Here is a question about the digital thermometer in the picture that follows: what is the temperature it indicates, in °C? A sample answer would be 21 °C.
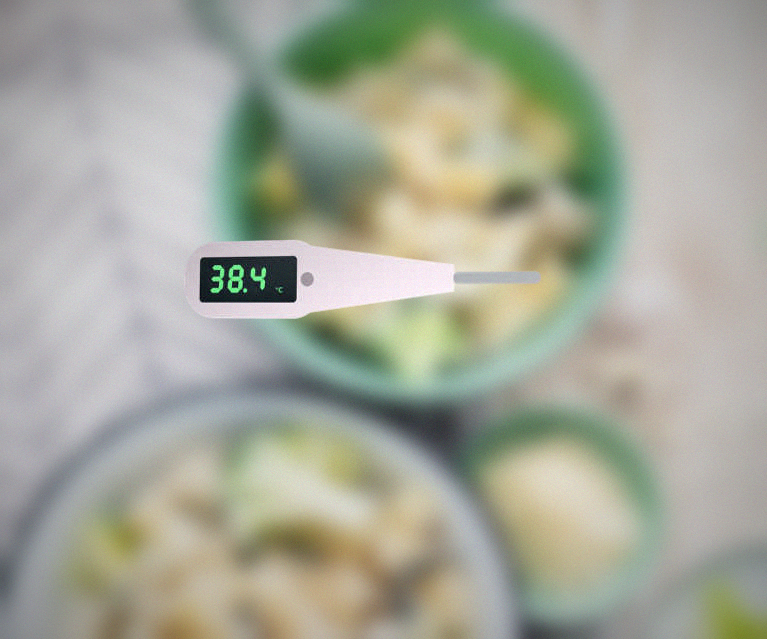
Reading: 38.4 °C
